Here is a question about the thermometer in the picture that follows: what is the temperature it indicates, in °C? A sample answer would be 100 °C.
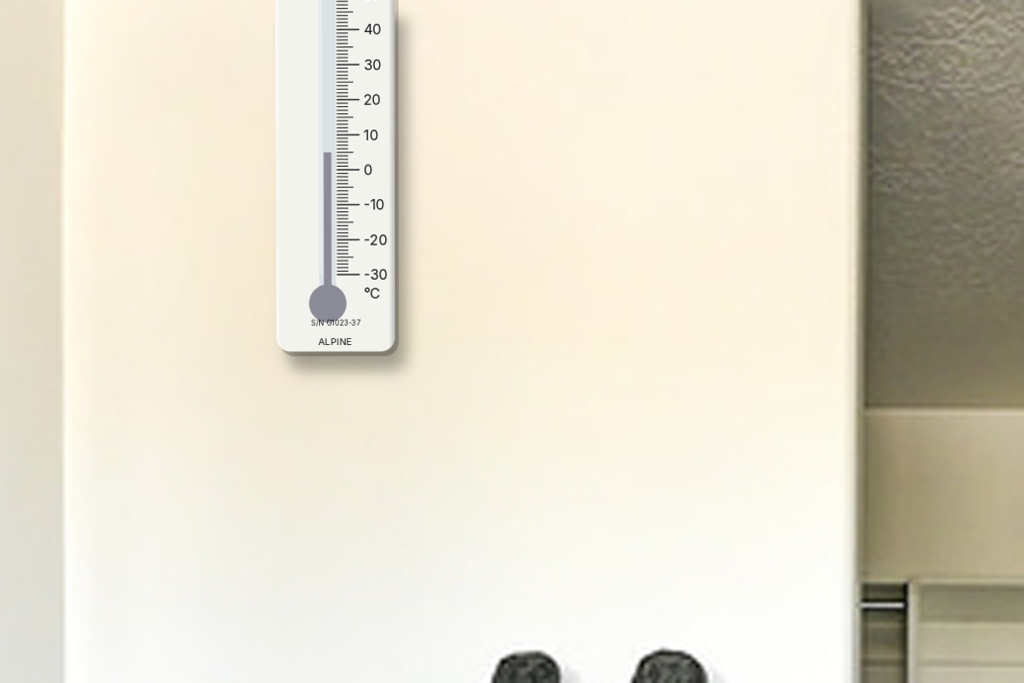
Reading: 5 °C
